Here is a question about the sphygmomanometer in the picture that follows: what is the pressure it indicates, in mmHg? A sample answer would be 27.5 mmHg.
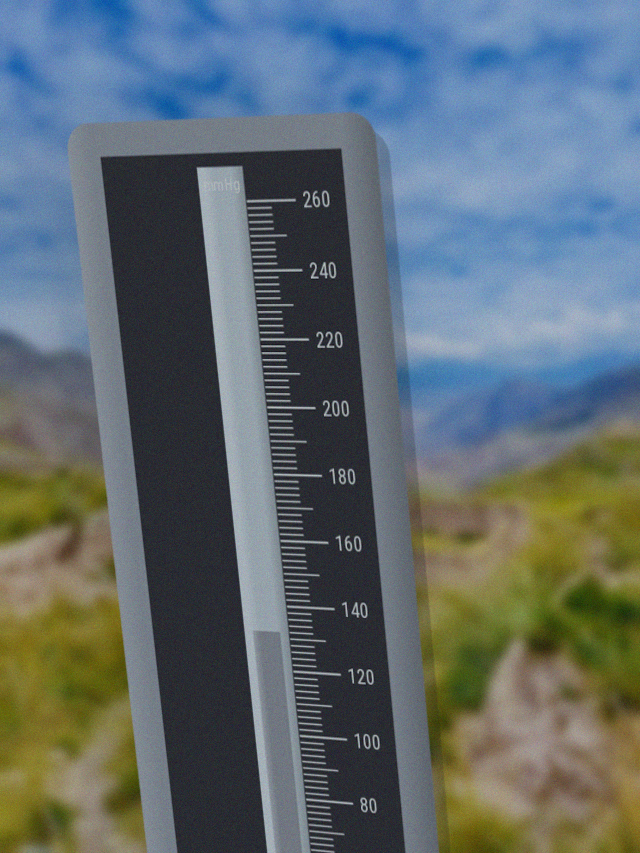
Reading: 132 mmHg
